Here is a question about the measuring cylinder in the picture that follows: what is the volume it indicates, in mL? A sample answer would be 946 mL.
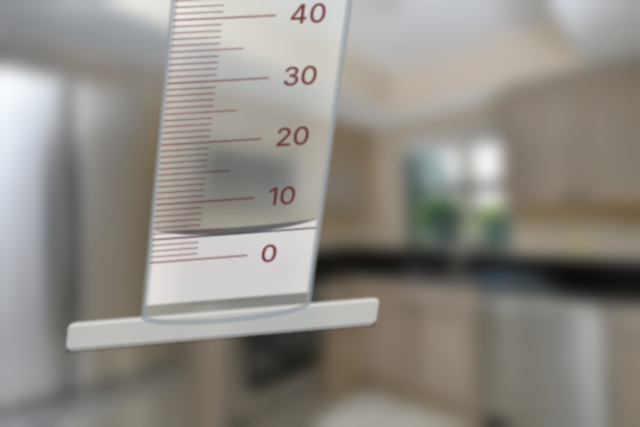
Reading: 4 mL
